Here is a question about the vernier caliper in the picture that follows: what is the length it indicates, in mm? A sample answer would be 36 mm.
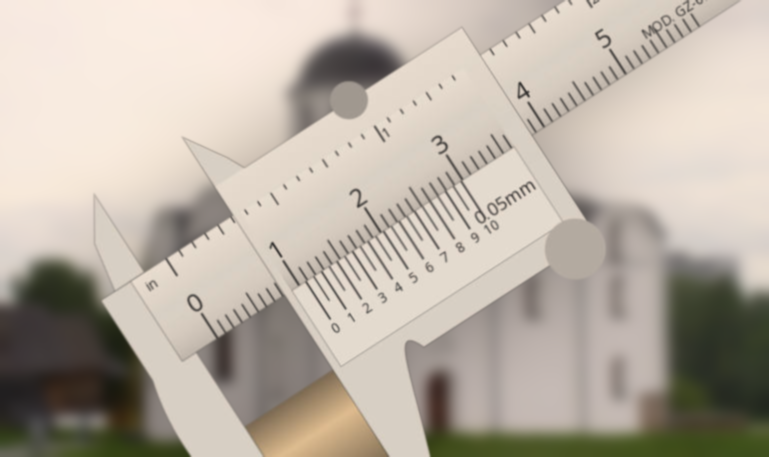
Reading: 10.8 mm
